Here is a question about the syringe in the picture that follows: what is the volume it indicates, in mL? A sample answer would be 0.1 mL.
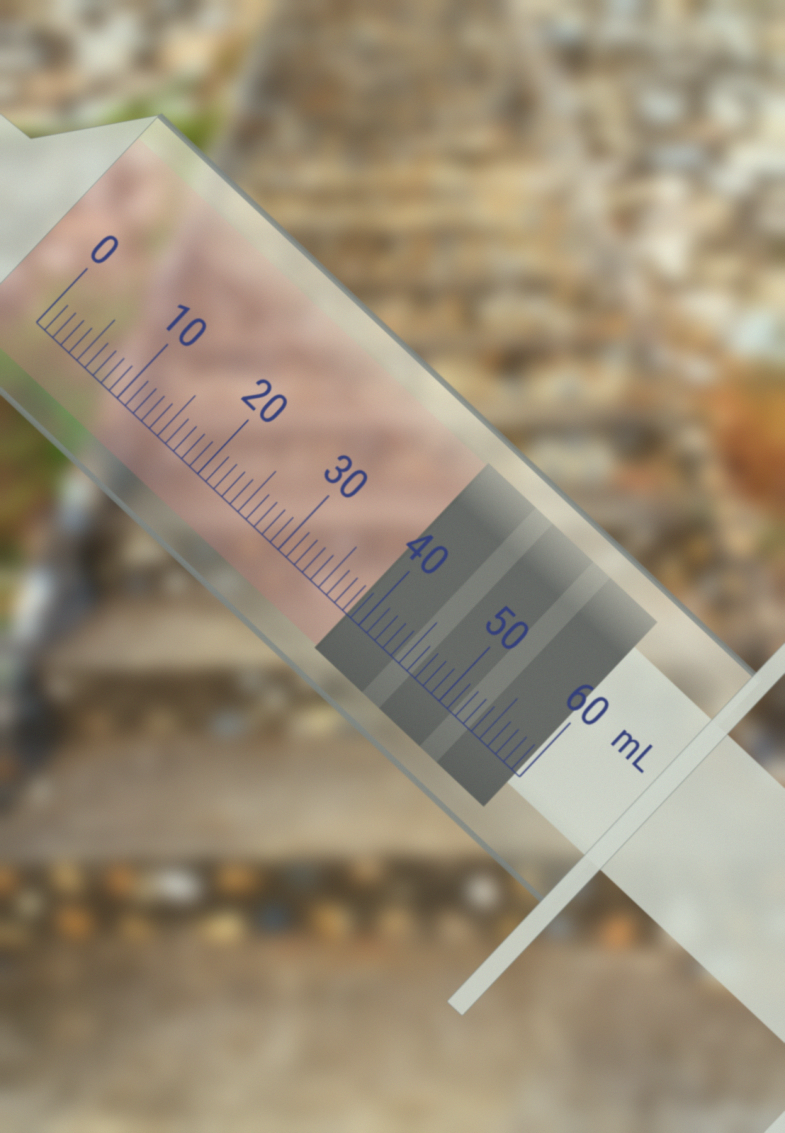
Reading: 38.5 mL
